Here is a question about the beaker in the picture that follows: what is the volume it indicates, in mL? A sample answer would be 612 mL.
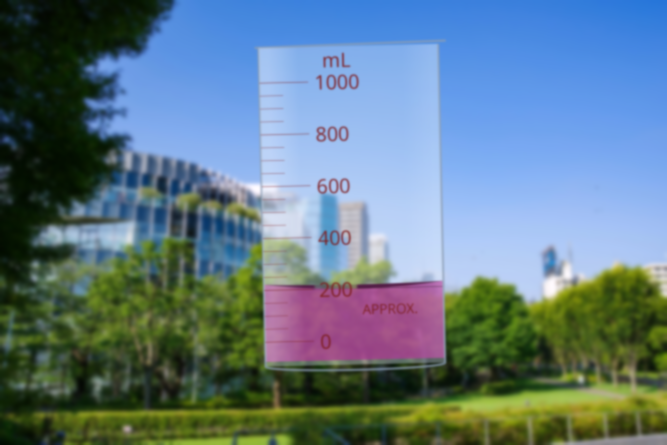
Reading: 200 mL
